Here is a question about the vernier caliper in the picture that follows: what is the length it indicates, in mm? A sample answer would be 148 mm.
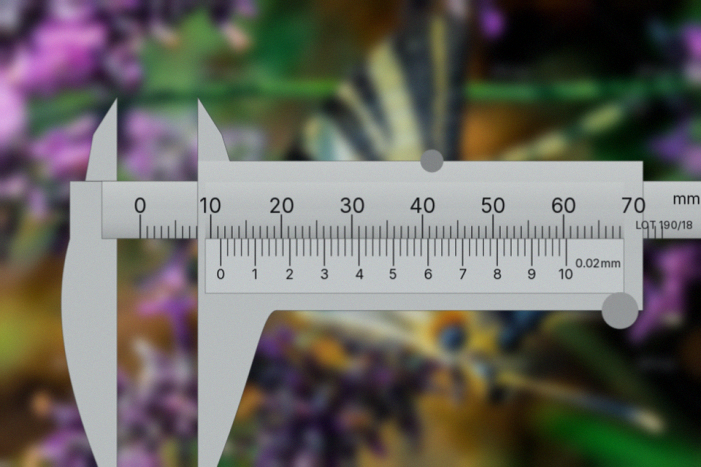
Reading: 11.4 mm
